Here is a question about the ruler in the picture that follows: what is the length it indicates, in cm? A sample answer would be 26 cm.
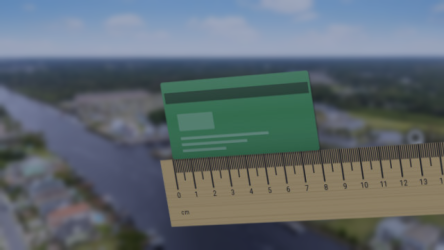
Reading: 8 cm
